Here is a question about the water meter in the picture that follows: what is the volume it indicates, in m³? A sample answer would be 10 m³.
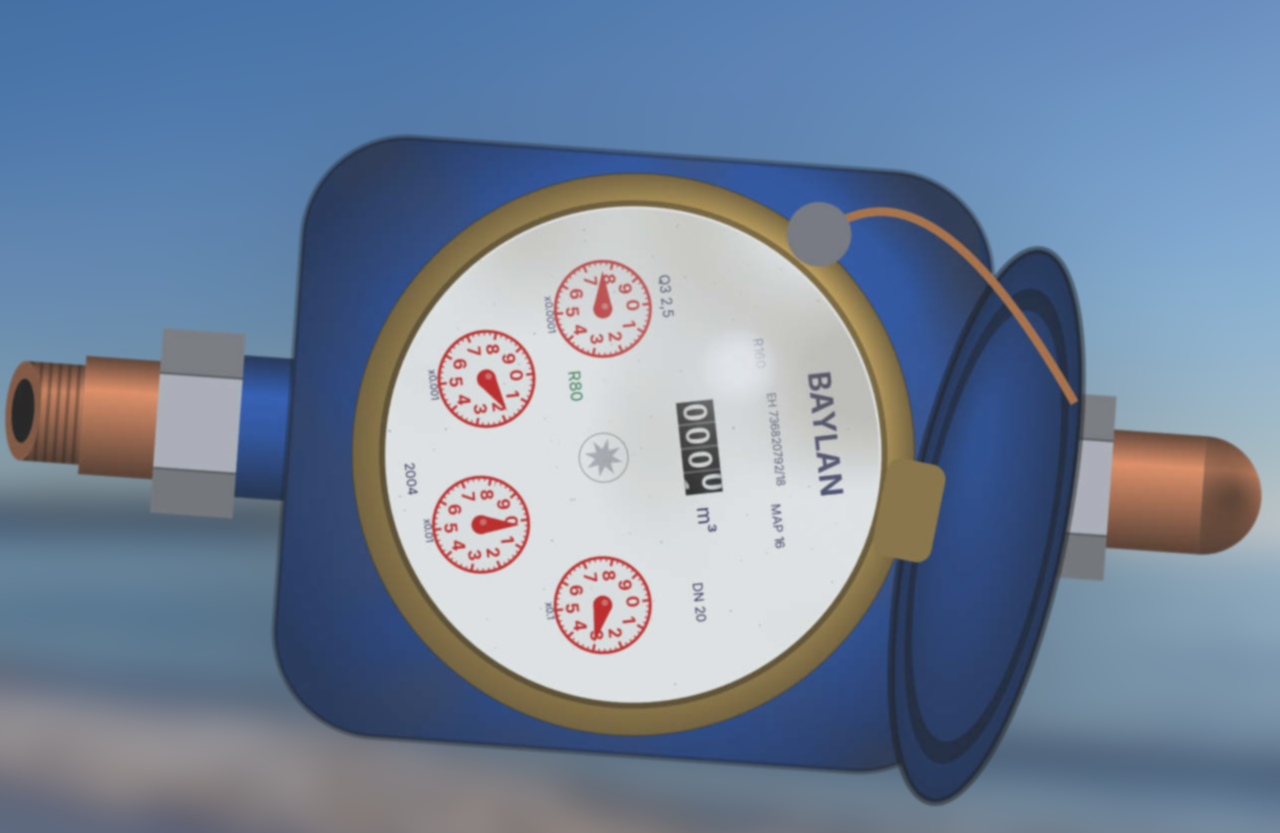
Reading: 0.3017 m³
